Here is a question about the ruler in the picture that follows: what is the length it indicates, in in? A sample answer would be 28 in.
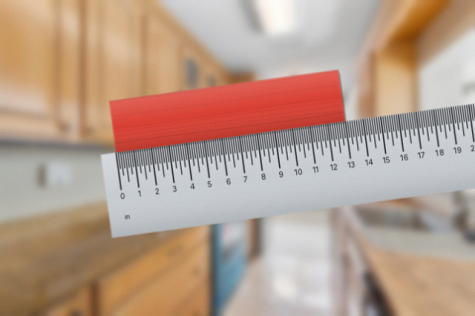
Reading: 13 in
